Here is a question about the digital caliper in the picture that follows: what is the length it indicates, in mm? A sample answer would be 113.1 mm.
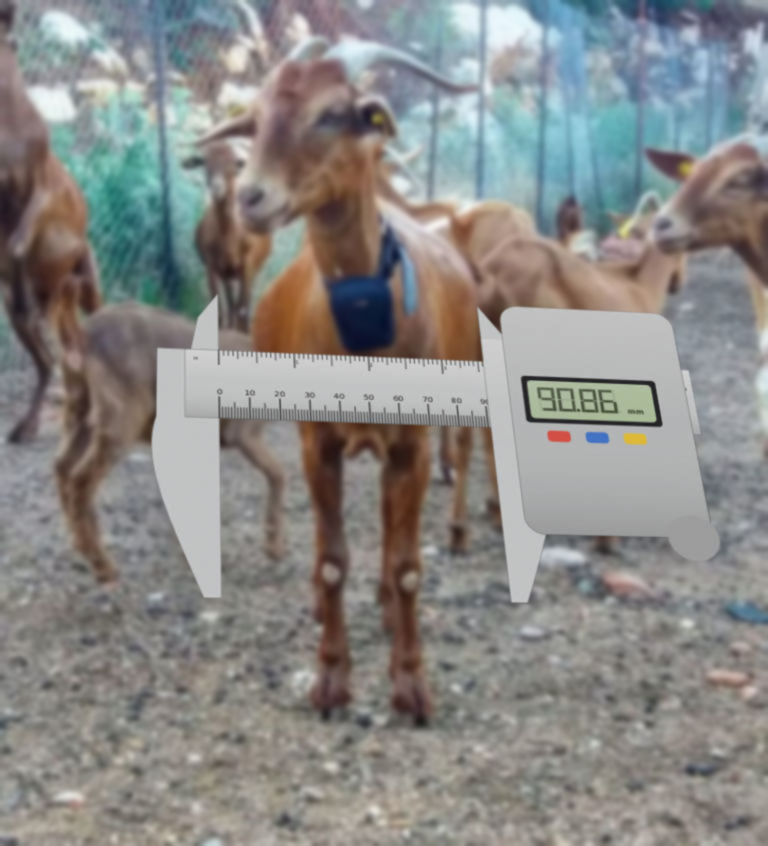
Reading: 90.86 mm
